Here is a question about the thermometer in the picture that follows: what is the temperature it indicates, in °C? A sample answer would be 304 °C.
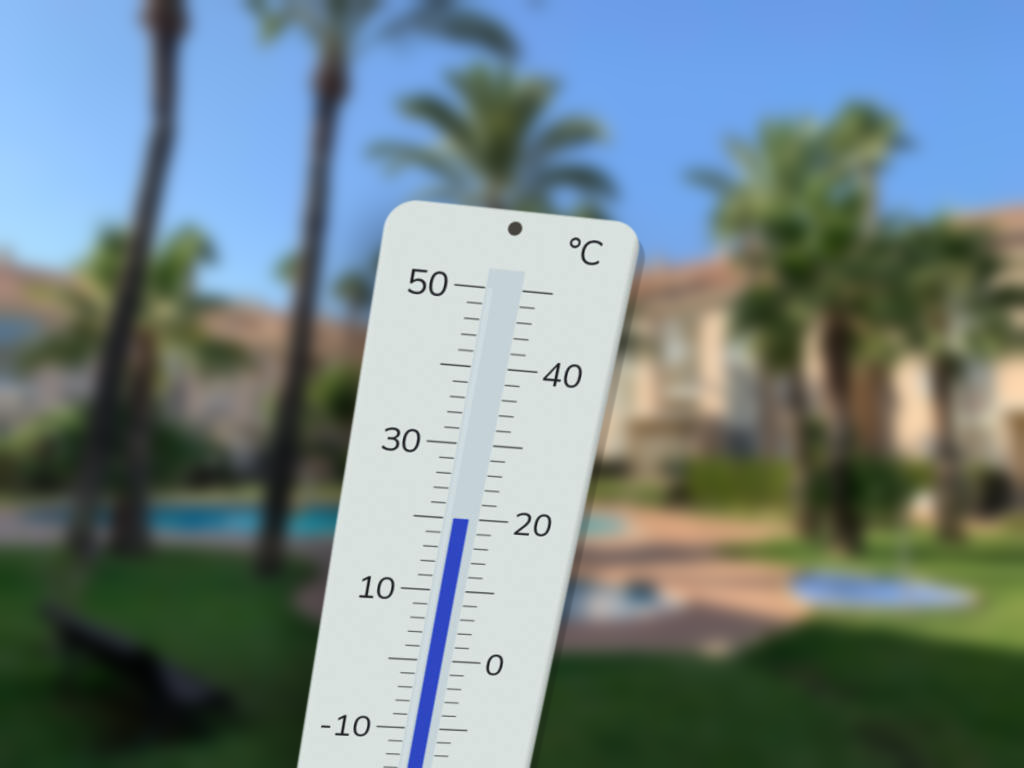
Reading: 20 °C
